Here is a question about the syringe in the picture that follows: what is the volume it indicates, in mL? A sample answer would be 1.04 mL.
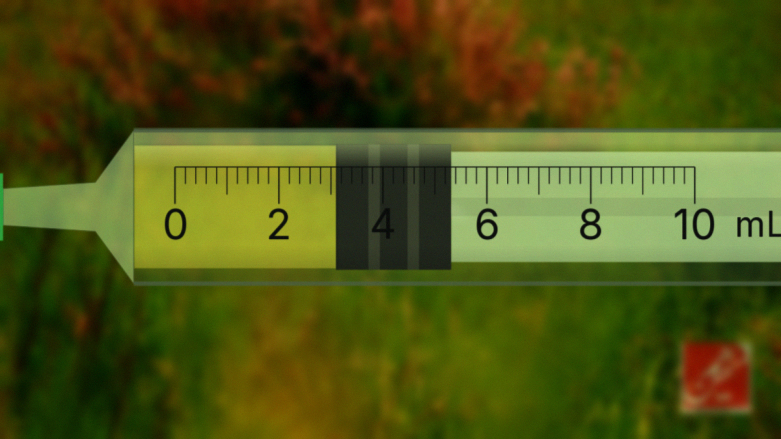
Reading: 3.1 mL
